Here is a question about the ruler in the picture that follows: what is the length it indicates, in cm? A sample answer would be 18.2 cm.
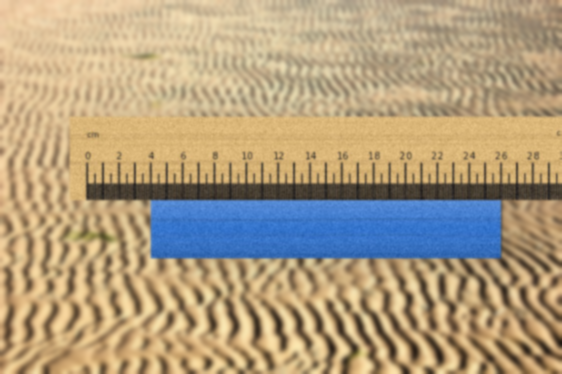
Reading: 22 cm
